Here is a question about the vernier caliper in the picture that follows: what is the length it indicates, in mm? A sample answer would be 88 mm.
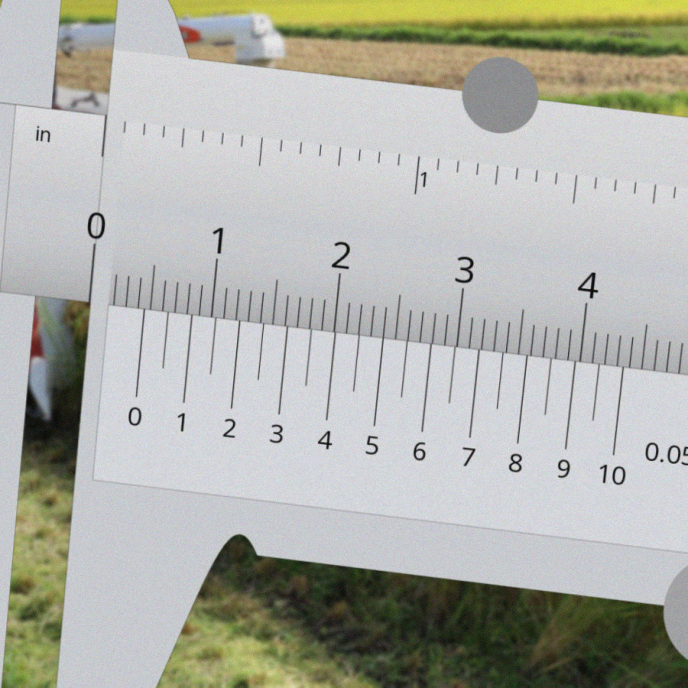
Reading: 4.5 mm
